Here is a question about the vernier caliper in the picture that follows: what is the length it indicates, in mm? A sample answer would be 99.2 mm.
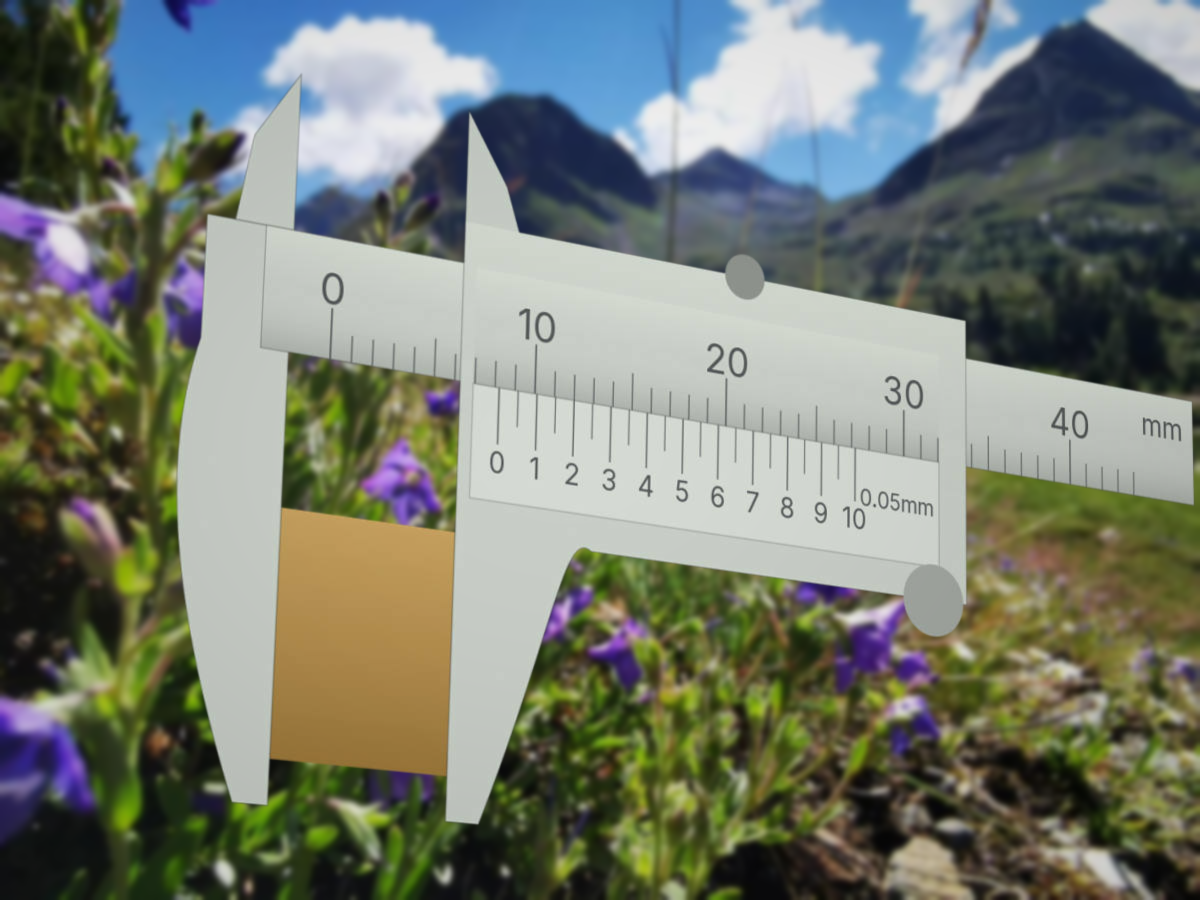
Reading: 8.2 mm
